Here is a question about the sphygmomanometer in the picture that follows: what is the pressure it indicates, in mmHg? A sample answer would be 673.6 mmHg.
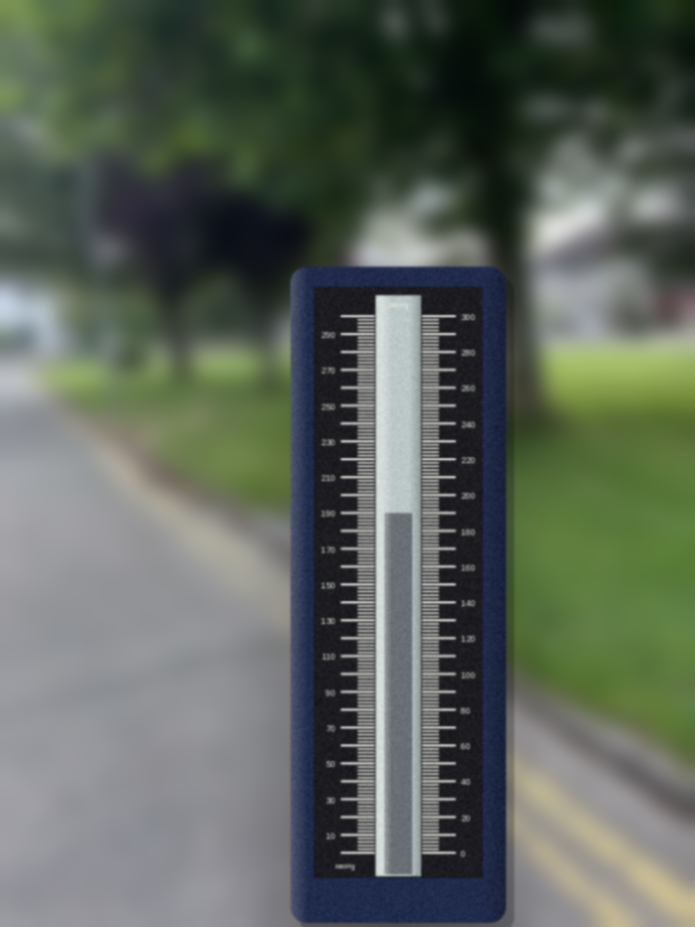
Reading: 190 mmHg
